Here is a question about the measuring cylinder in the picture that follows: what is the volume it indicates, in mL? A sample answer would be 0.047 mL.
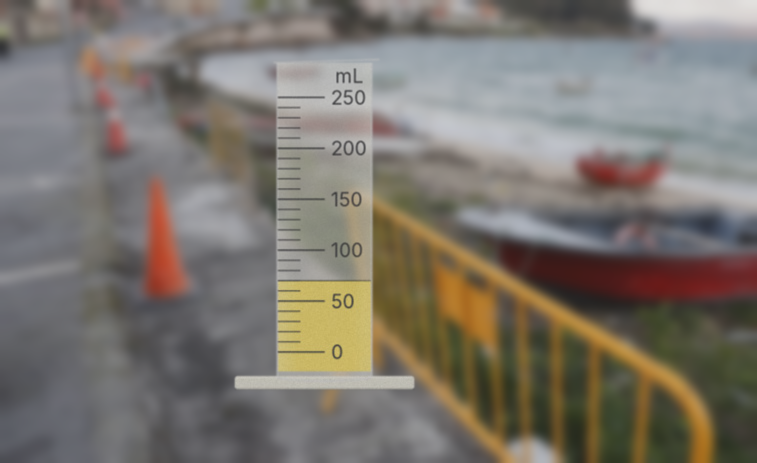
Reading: 70 mL
